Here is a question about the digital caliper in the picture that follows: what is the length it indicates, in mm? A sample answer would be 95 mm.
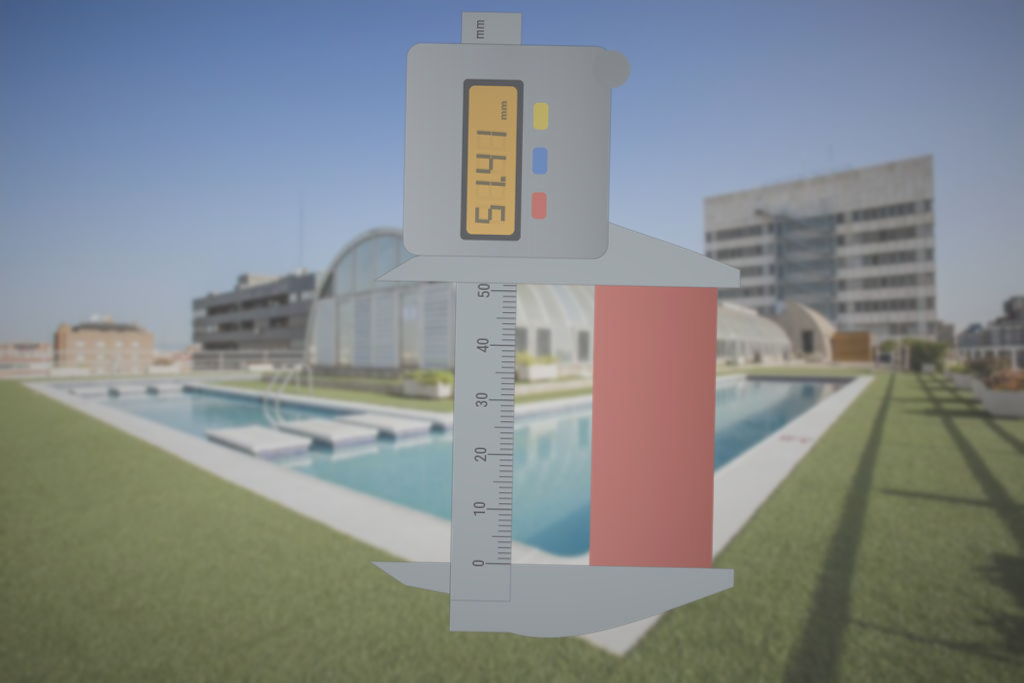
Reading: 51.41 mm
